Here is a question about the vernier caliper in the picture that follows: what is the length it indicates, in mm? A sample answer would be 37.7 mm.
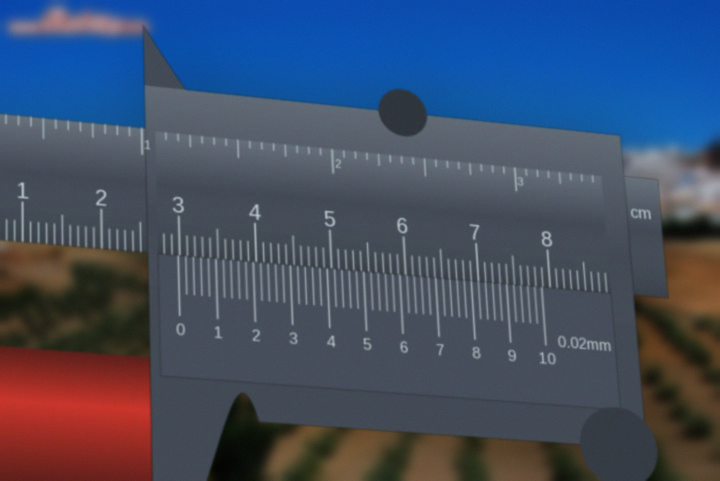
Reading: 29.8 mm
